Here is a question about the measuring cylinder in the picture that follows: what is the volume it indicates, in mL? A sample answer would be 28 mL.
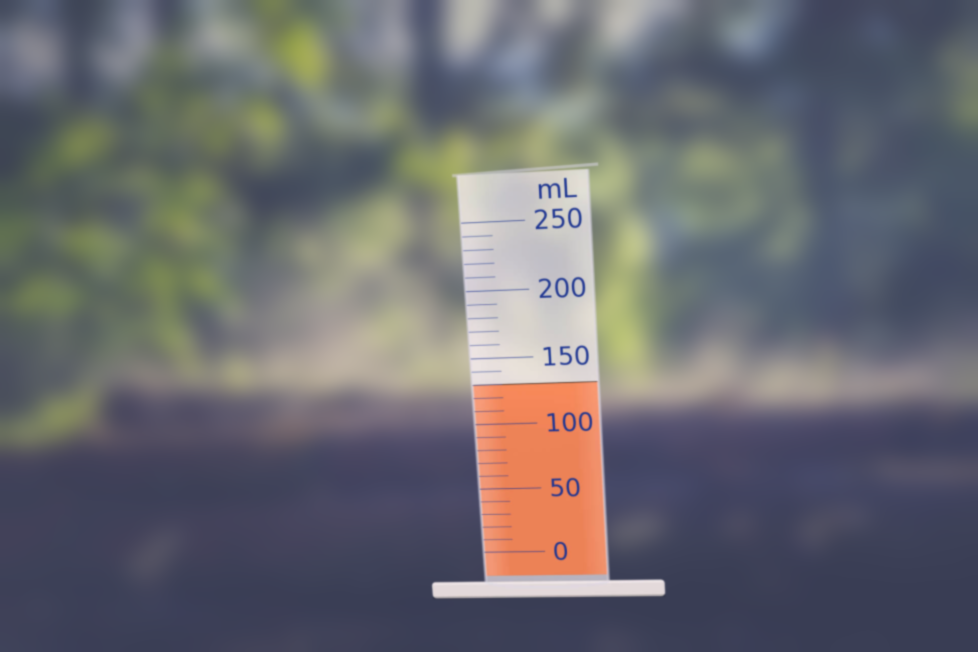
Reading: 130 mL
